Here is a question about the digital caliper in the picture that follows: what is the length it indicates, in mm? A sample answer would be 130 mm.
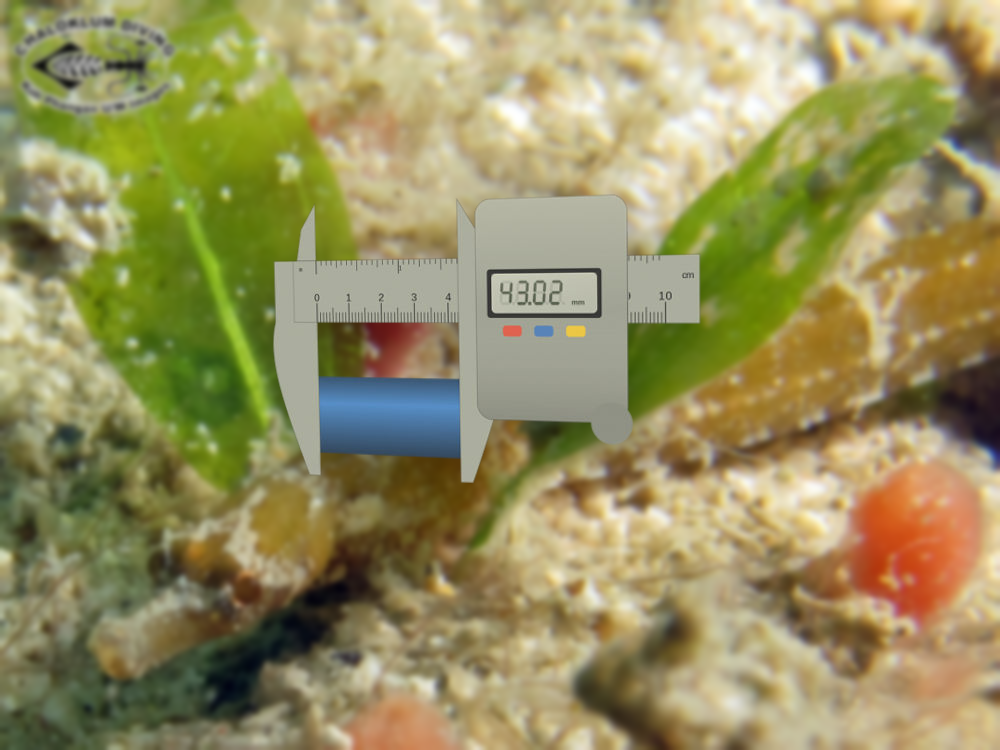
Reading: 43.02 mm
